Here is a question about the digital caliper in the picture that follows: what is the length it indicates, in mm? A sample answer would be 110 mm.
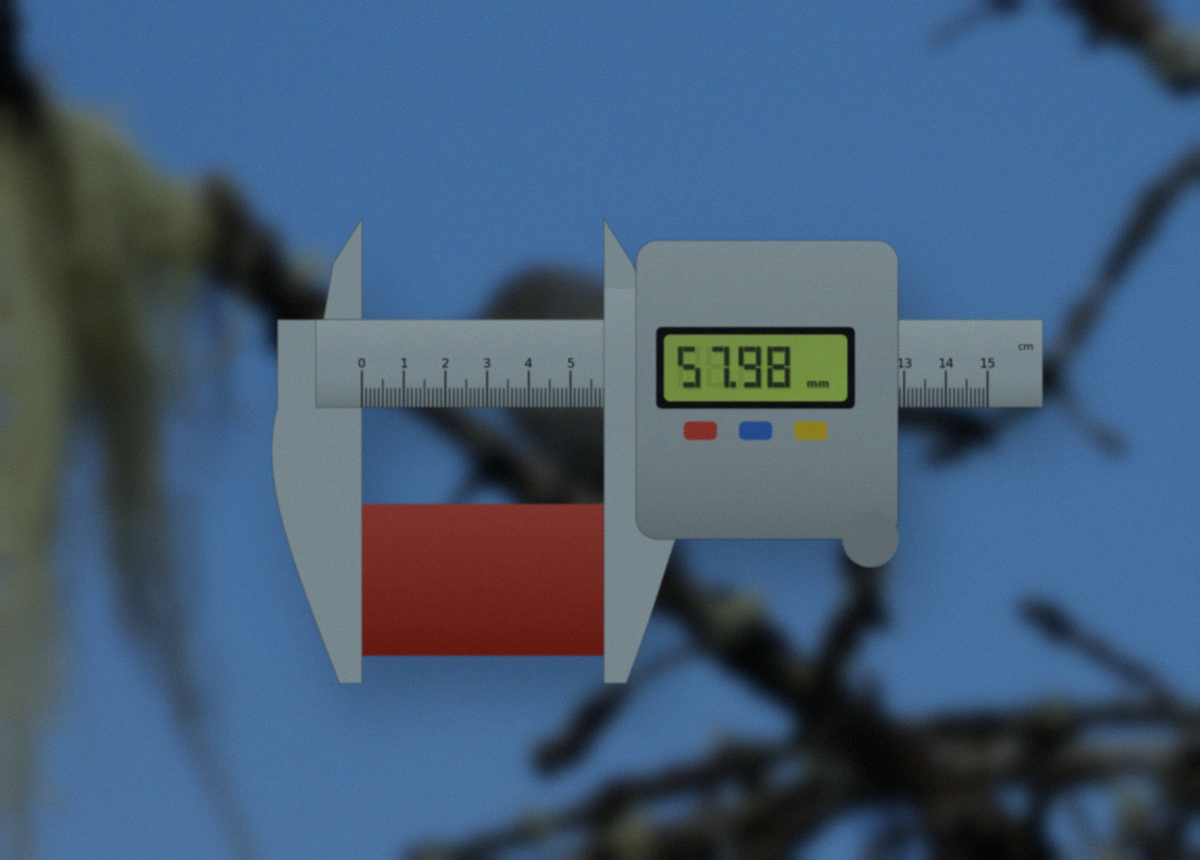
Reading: 57.98 mm
